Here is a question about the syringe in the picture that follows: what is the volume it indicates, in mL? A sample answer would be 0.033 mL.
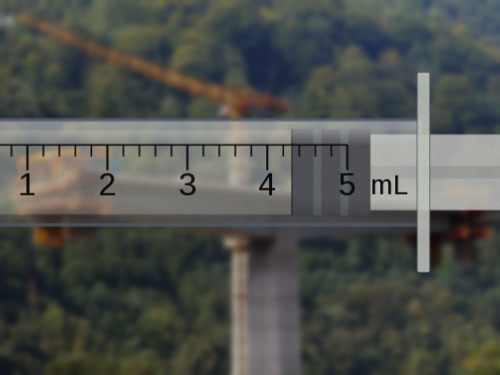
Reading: 4.3 mL
